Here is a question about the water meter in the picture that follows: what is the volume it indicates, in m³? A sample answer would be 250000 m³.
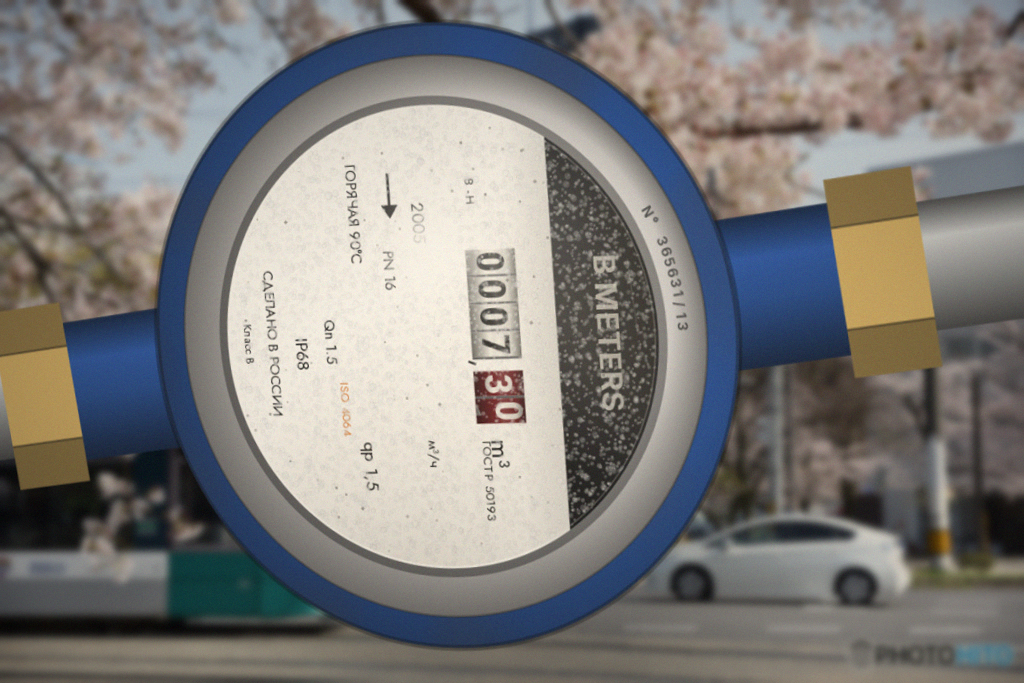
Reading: 7.30 m³
